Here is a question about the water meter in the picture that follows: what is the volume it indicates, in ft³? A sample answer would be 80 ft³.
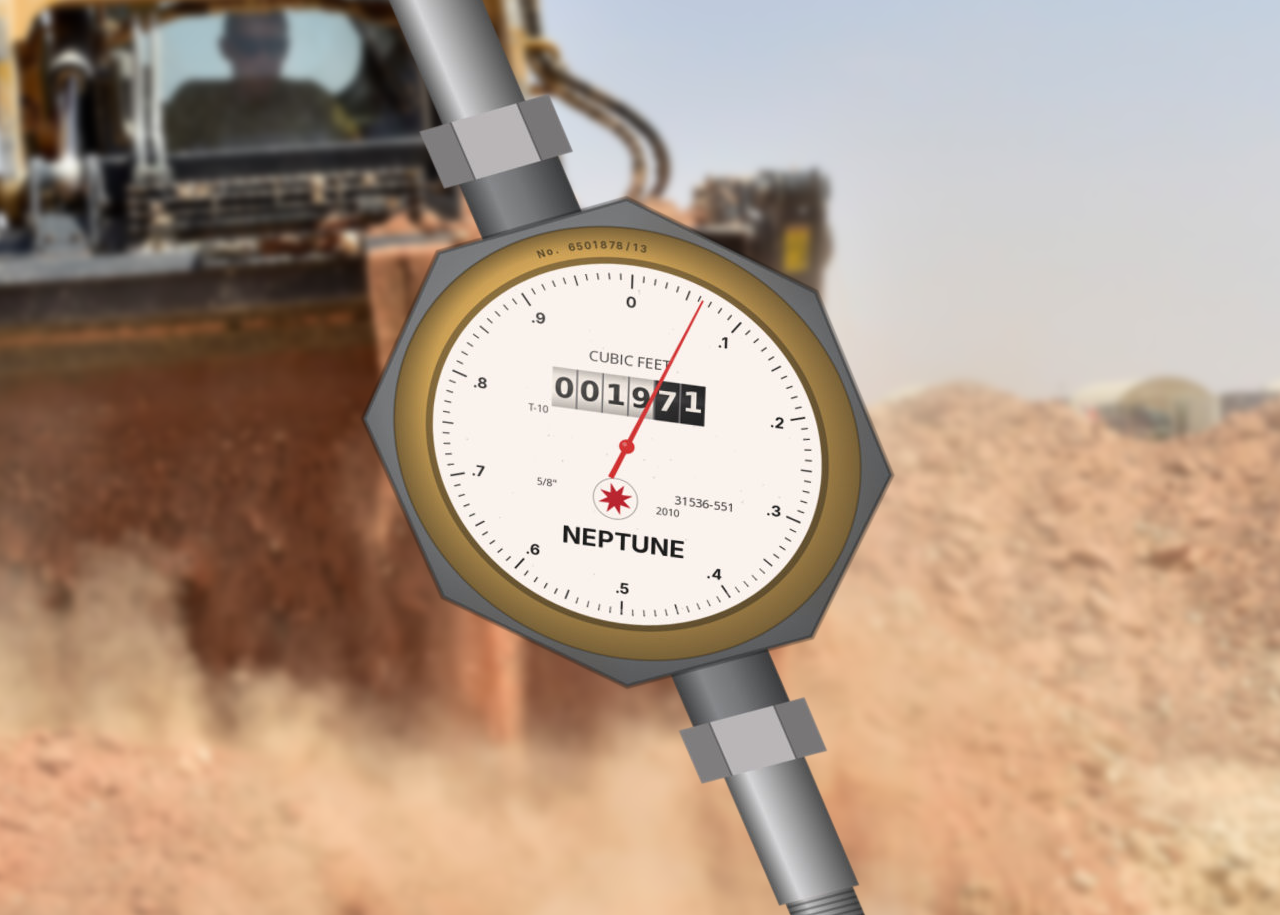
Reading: 1971.06 ft³
